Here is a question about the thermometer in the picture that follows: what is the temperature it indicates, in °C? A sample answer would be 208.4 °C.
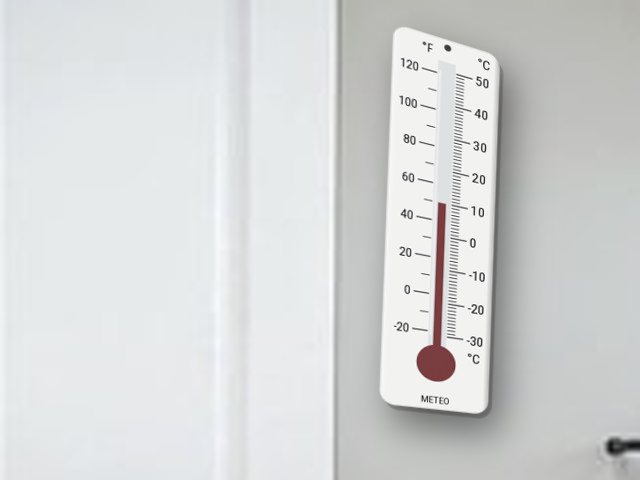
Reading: 10 °C
